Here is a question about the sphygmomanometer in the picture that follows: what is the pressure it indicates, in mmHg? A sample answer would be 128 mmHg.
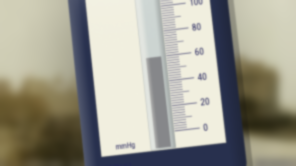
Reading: 60 mmHg
